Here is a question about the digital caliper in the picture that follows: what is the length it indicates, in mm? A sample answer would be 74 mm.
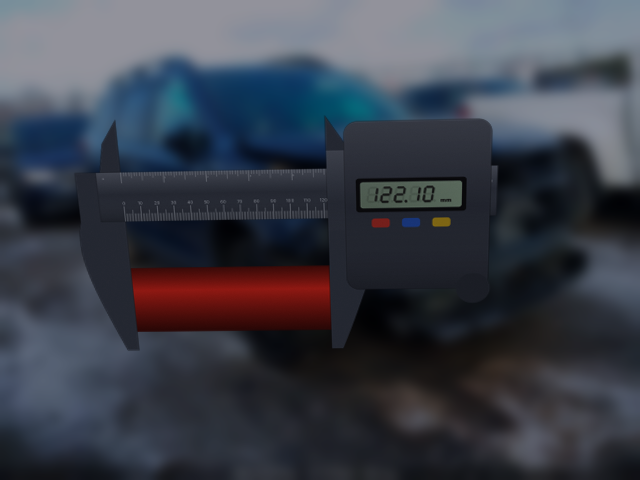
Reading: 122.10 mm
